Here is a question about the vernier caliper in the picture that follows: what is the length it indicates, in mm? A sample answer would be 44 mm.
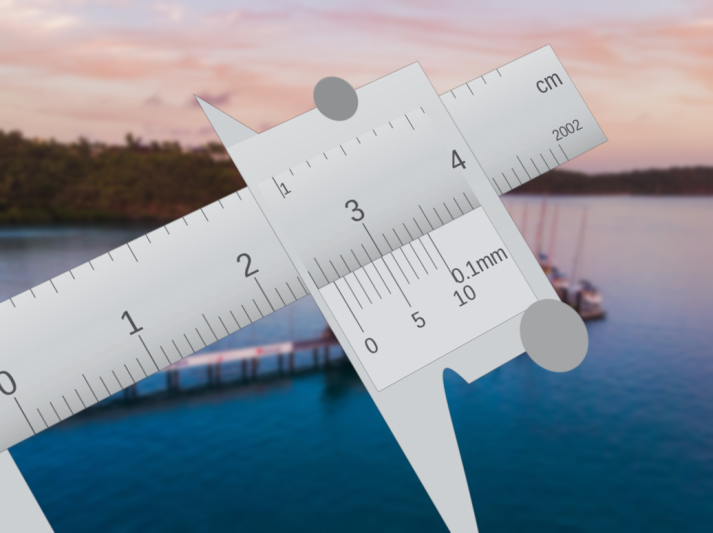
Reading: 25.4 mm
